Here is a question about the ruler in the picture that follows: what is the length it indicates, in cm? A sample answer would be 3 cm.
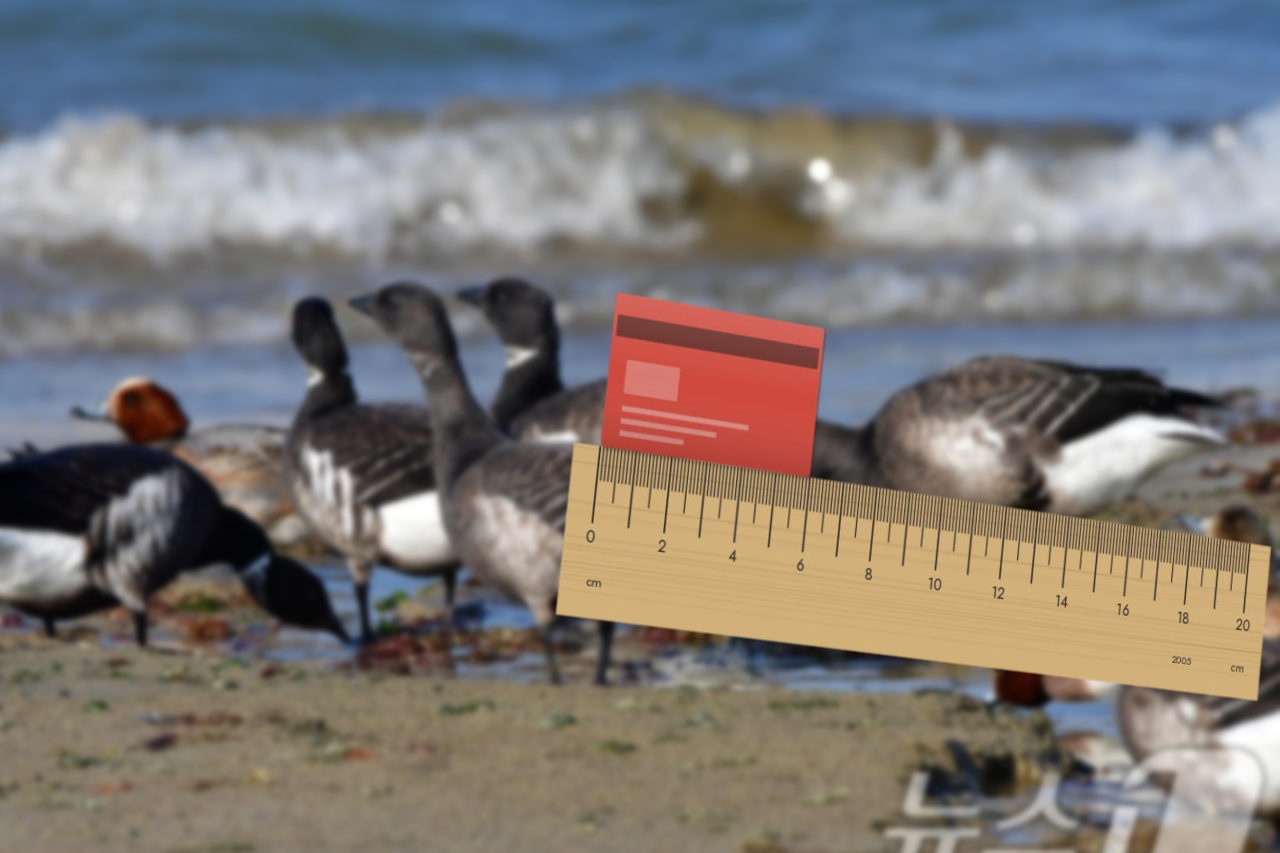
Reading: 6 cm
